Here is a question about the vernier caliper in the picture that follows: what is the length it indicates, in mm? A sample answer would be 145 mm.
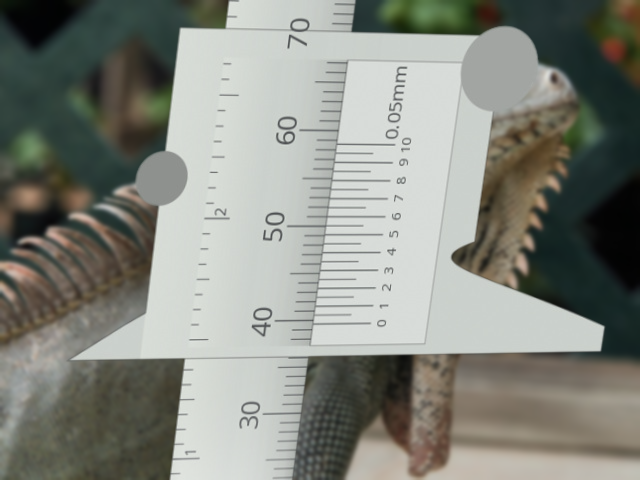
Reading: 39.6 mm
